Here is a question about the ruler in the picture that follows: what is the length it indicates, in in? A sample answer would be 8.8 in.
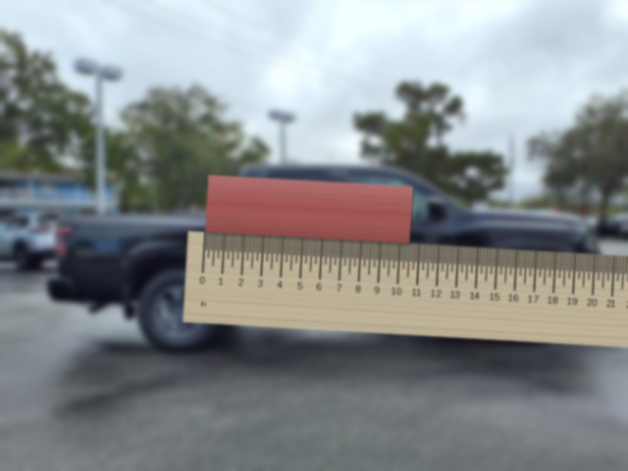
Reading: 10.5 in
